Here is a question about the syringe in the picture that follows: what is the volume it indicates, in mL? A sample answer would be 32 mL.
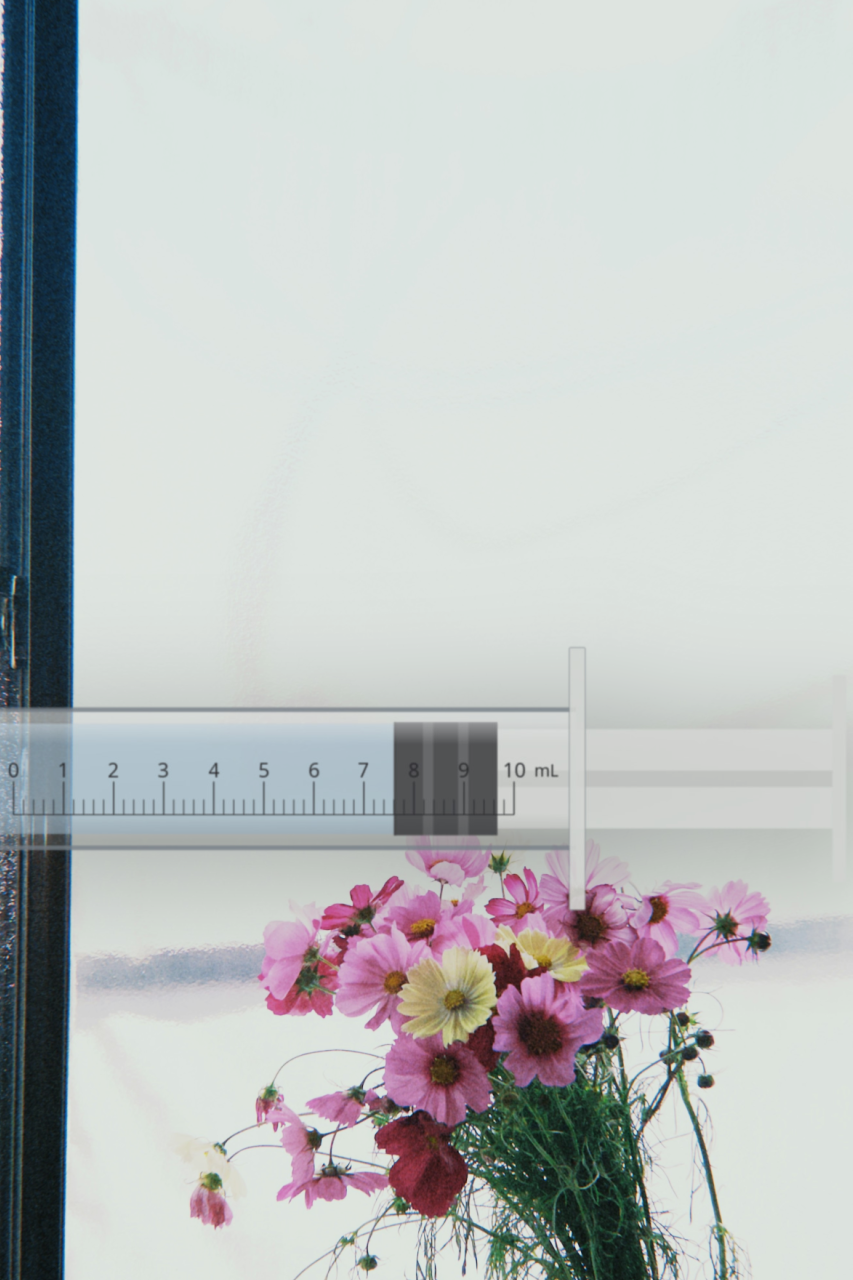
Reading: 7.6 mL
